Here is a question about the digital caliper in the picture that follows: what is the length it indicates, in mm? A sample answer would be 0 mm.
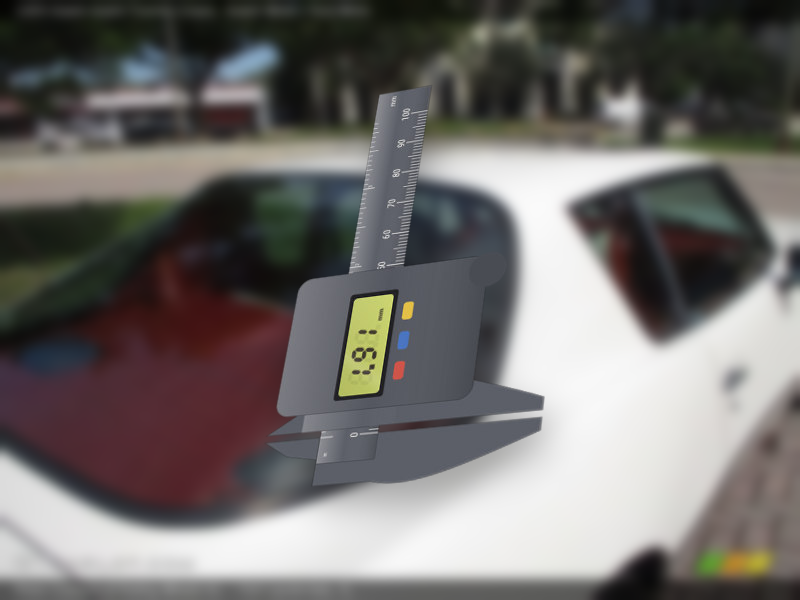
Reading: 1.91 mm
